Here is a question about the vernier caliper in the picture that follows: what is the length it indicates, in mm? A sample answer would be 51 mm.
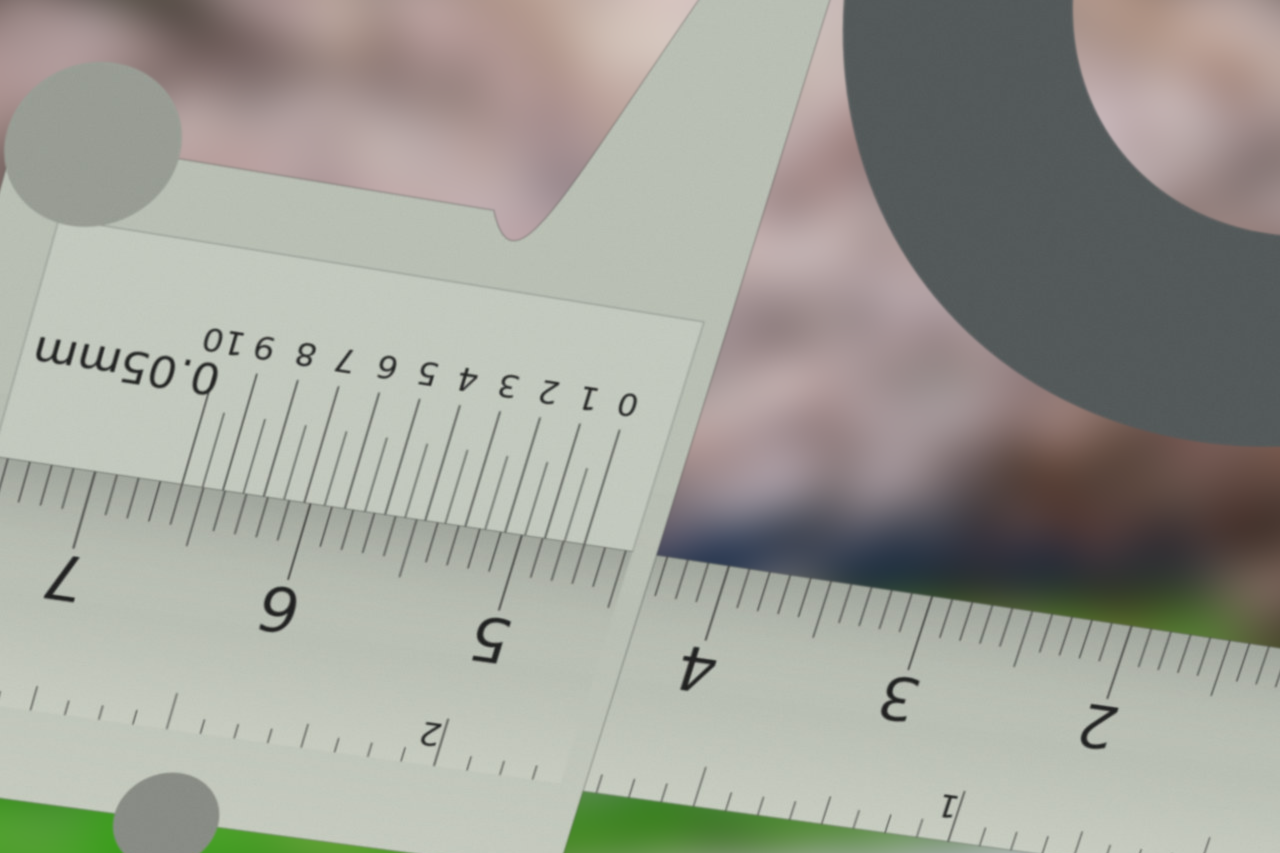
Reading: 47.0 mm
